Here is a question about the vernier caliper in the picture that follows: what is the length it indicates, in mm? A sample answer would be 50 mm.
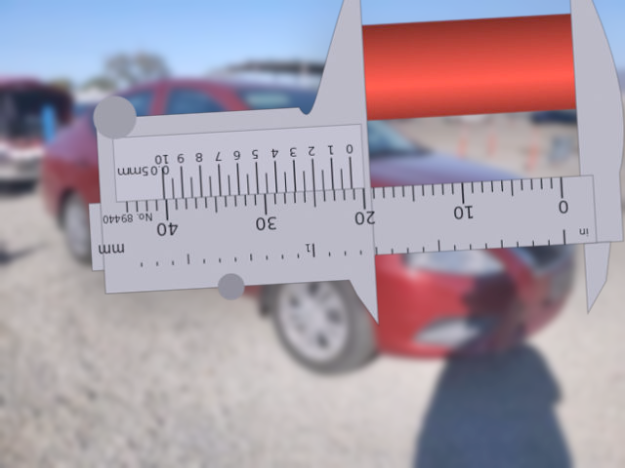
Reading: 21.2 mm
